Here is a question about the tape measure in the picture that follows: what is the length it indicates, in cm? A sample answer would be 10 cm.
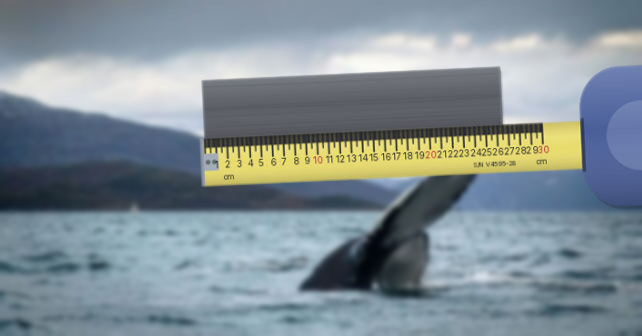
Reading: 26.5 cm
